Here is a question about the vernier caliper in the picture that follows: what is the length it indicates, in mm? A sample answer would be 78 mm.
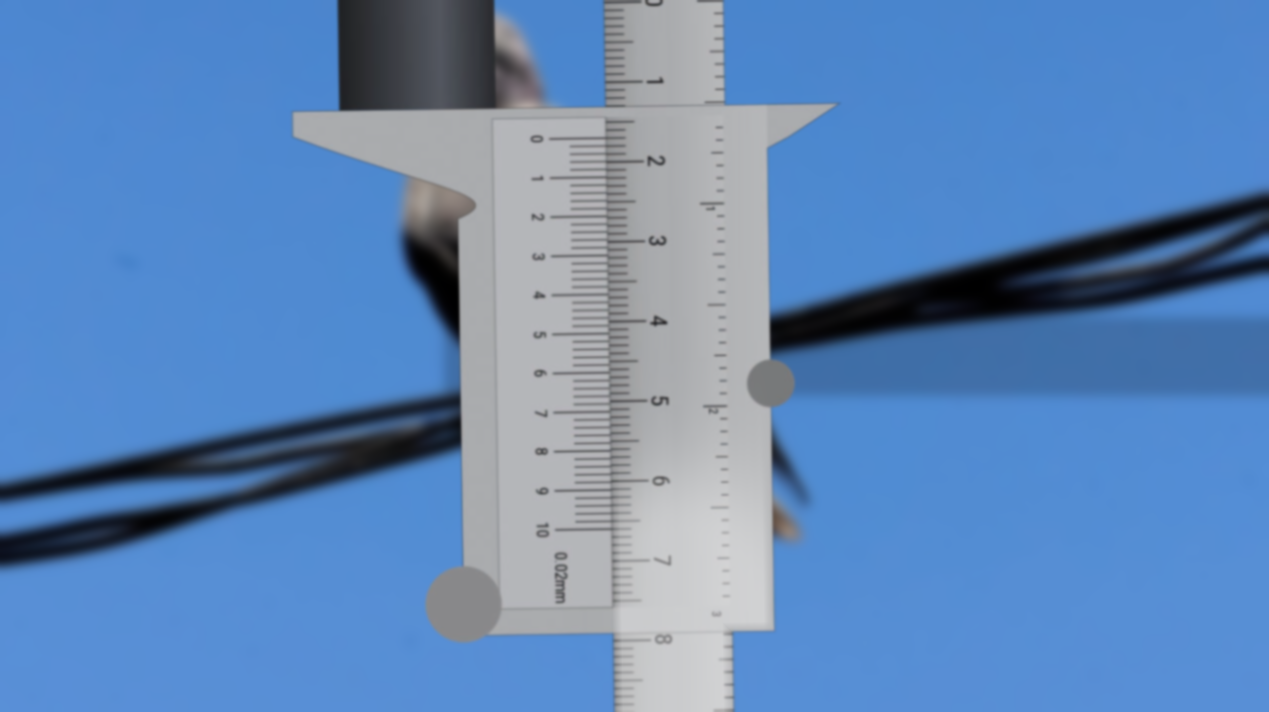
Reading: 17.0 mm
